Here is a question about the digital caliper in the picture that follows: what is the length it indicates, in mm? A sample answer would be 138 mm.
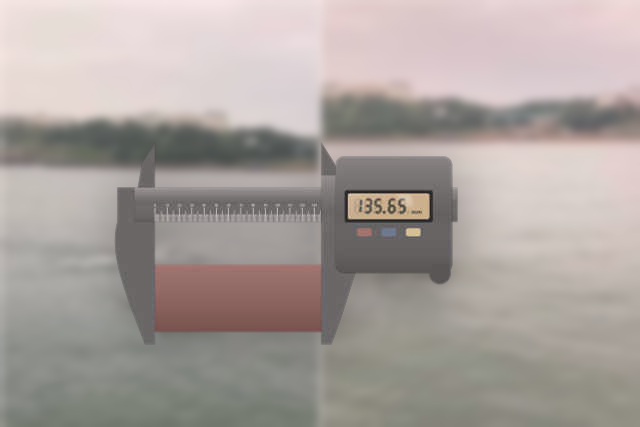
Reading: 135.65 mm
